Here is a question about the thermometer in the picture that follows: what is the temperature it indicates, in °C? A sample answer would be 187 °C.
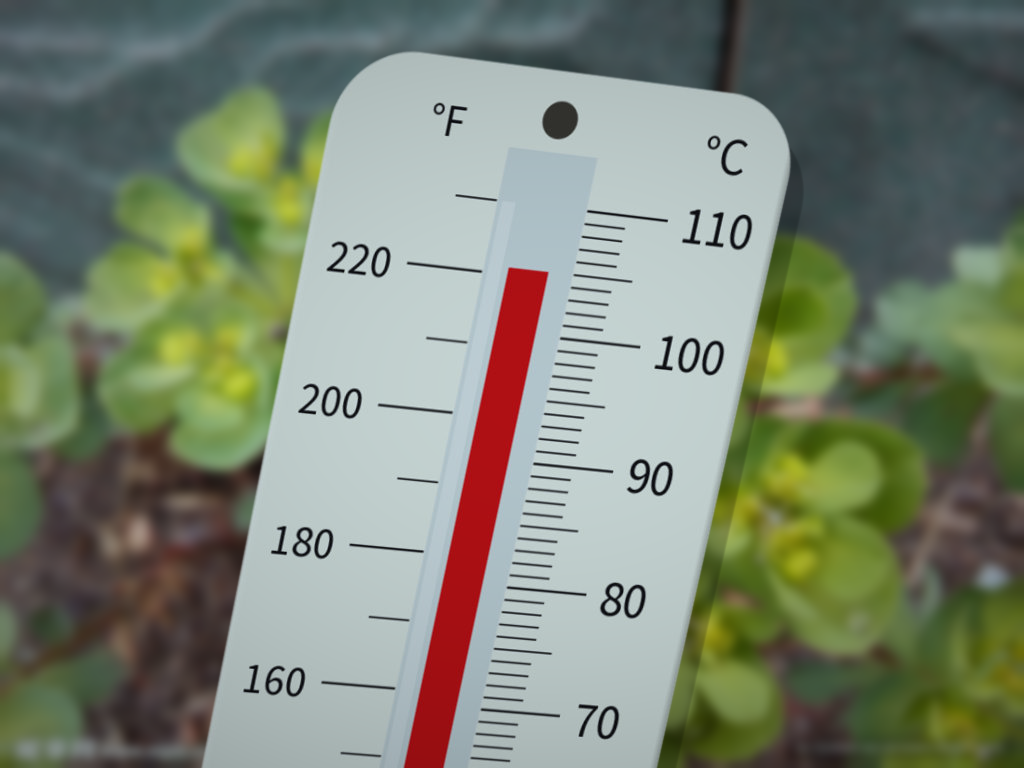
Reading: 105 °C
